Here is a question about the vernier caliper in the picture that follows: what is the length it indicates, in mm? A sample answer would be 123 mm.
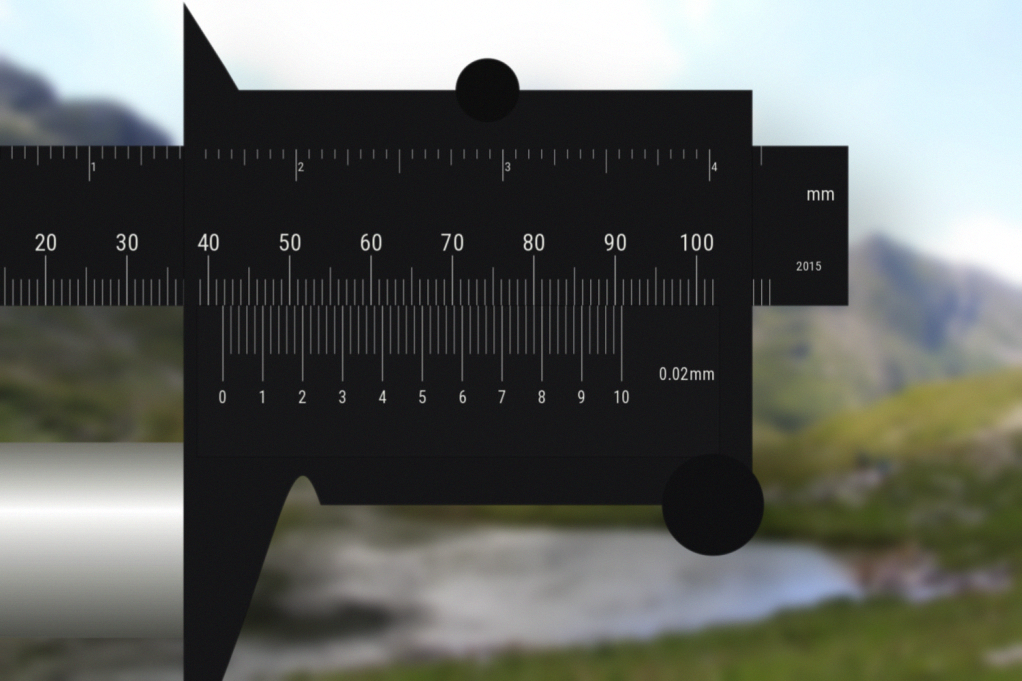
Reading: 41.8 mm
